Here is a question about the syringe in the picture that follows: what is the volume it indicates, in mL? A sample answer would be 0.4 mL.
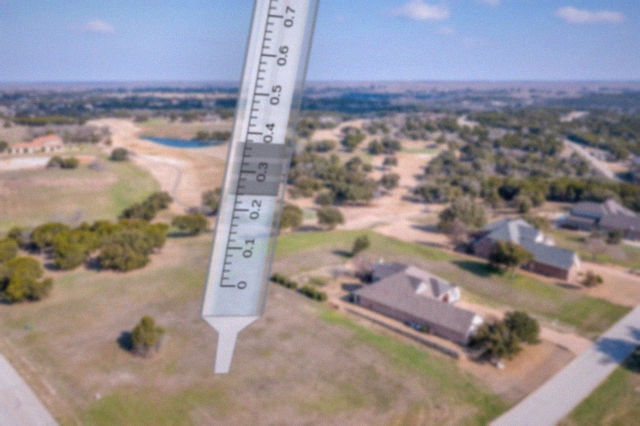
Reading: 0.24 mL
